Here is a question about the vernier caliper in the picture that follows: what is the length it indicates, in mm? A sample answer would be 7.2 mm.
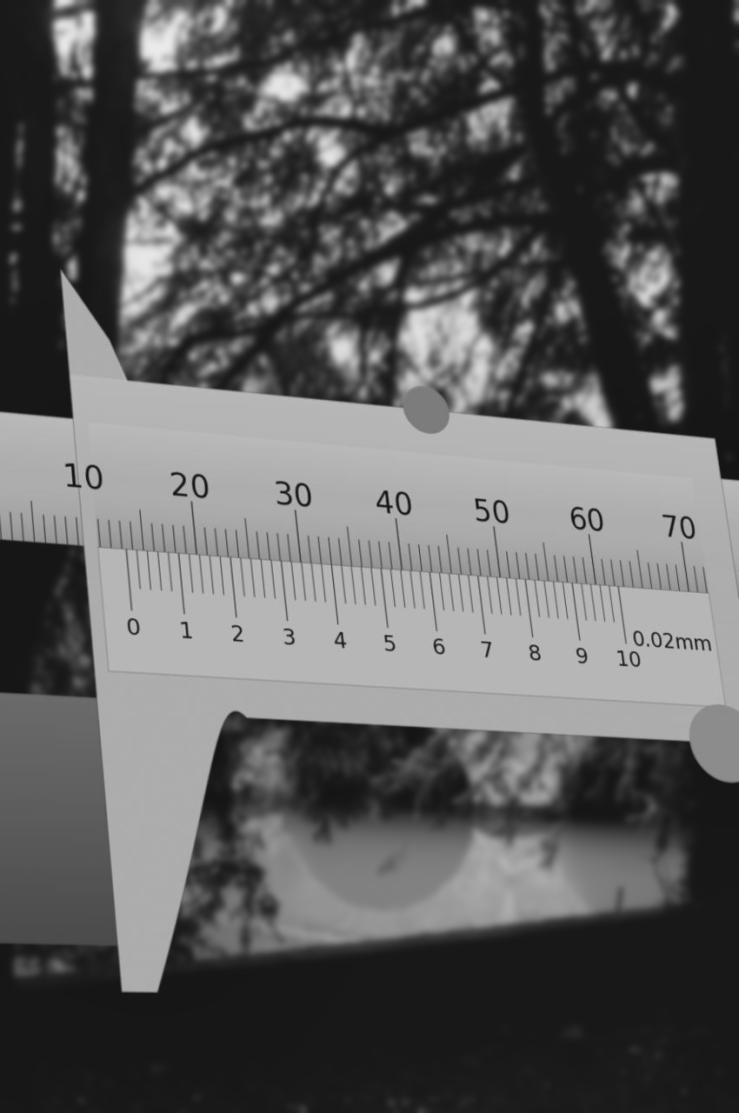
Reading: 13.4 mm
